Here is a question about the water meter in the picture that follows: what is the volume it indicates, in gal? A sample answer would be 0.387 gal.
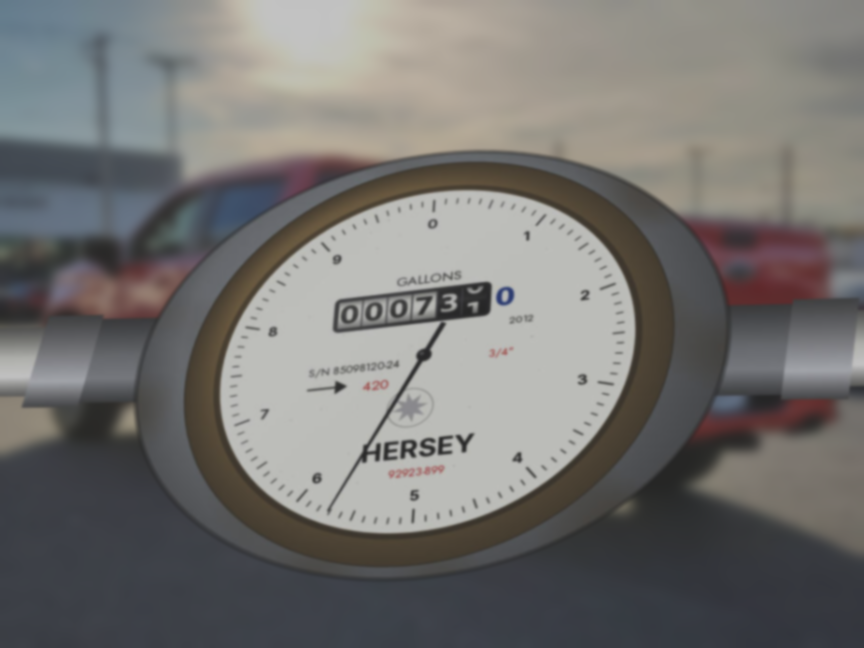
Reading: 7305.7 gal
